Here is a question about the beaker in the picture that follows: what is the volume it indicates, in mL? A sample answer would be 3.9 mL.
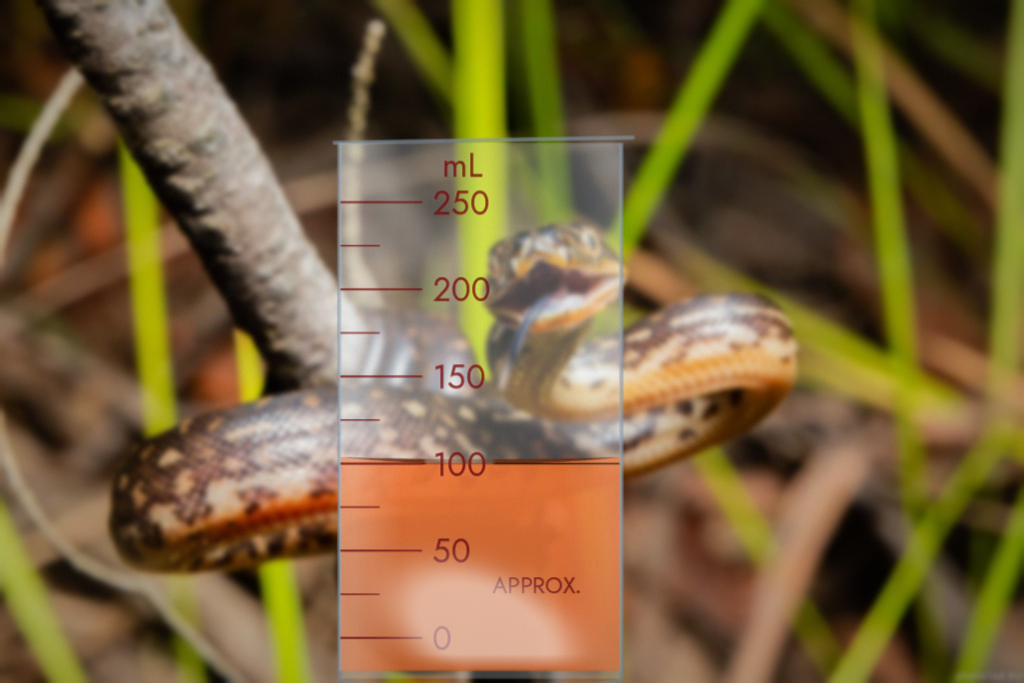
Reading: 100 mL
